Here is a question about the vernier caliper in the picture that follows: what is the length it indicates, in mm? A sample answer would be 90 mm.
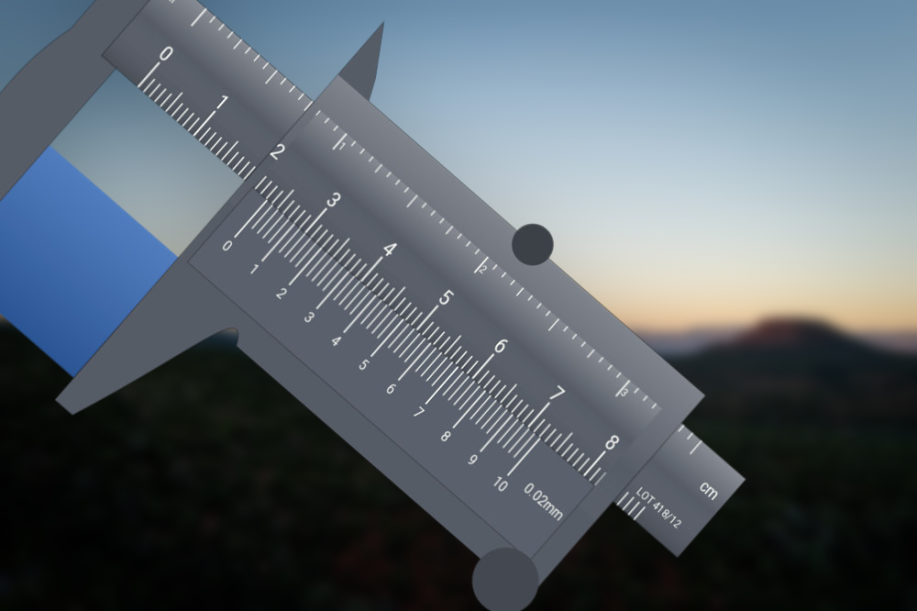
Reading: 23.2 mm
